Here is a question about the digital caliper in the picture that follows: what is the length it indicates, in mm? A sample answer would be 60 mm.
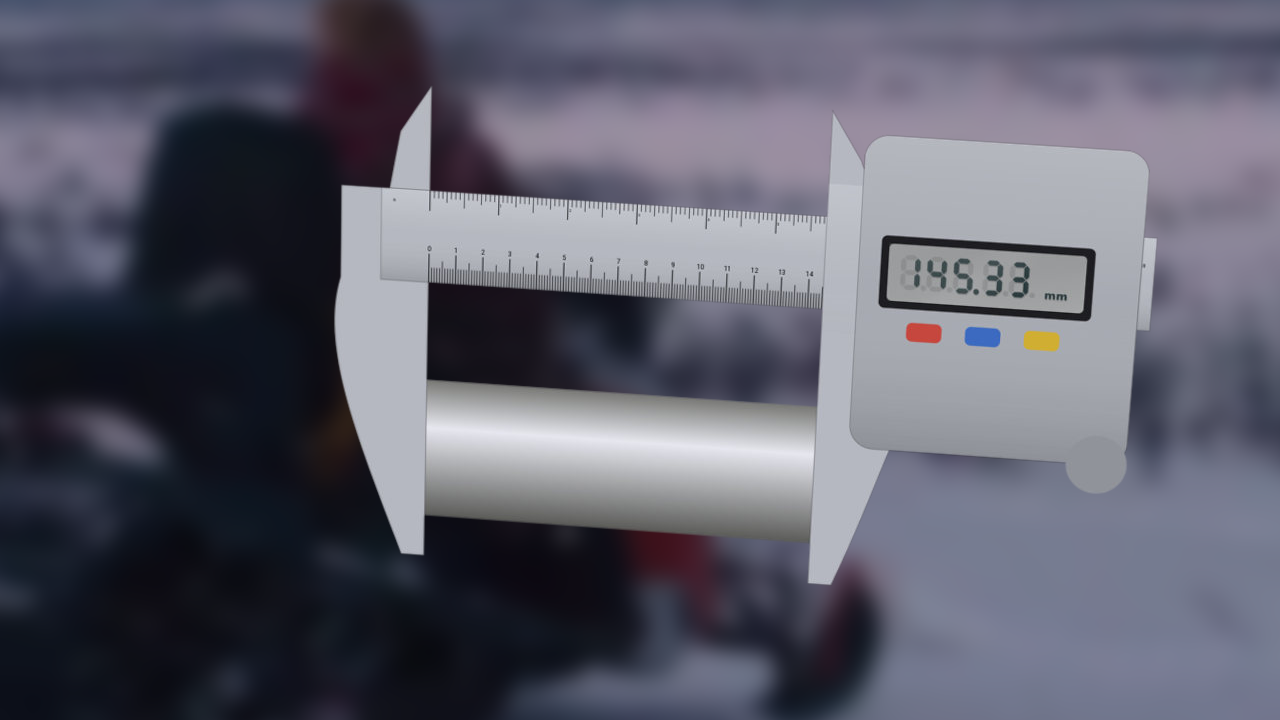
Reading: 145.33 mm
